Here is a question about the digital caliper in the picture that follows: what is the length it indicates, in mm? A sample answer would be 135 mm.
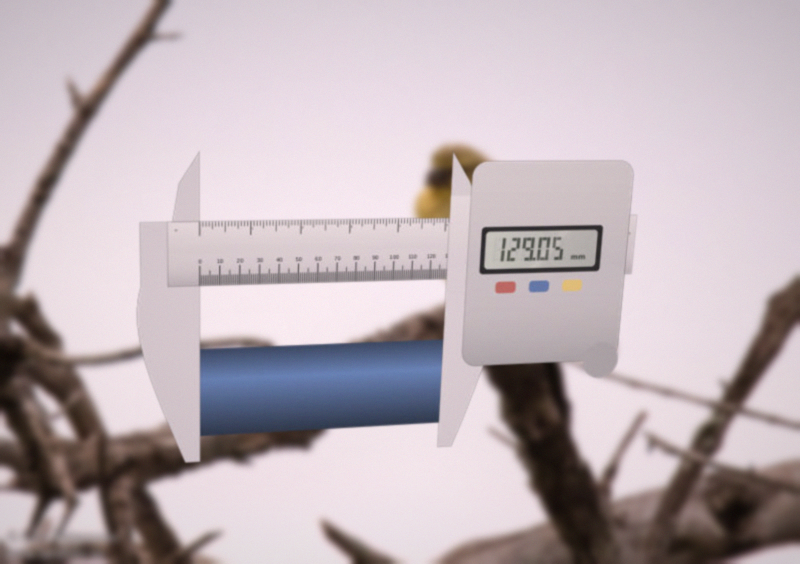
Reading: 129.05 mm
